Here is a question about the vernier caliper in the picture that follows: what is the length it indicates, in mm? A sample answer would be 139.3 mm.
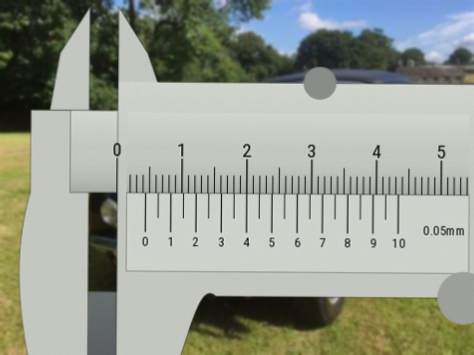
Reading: 4.4 mm
